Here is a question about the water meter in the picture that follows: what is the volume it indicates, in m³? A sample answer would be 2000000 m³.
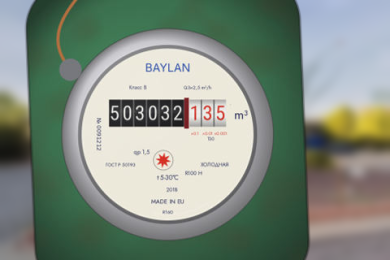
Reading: 503032.135 m³
